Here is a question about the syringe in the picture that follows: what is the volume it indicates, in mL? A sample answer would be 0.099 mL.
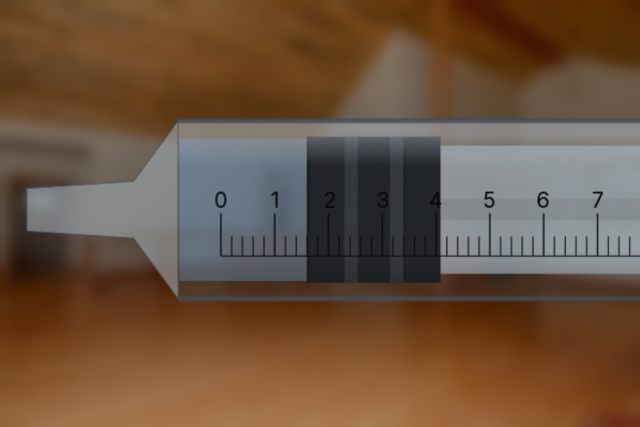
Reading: 1.6 mL
